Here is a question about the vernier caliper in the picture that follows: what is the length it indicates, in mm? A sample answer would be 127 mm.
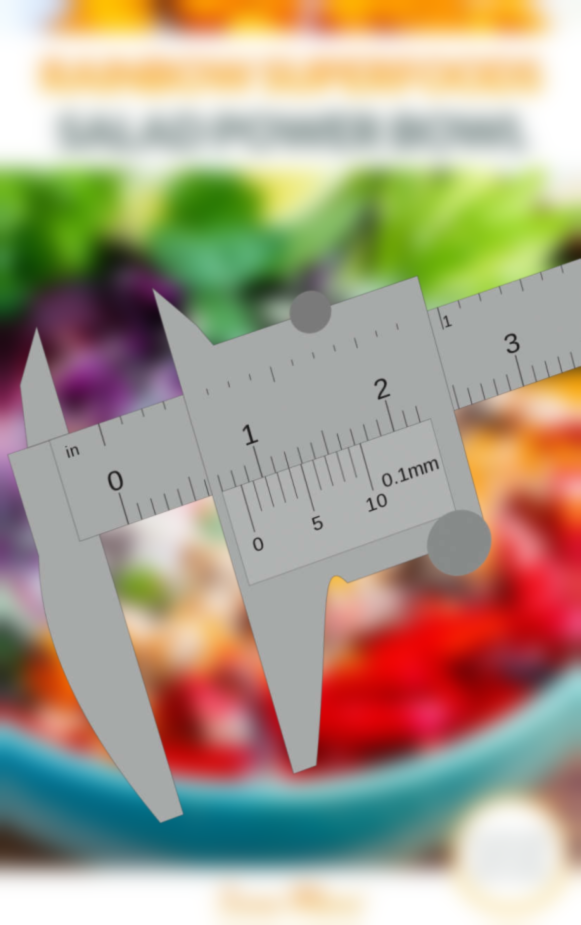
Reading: 8.4 mm
